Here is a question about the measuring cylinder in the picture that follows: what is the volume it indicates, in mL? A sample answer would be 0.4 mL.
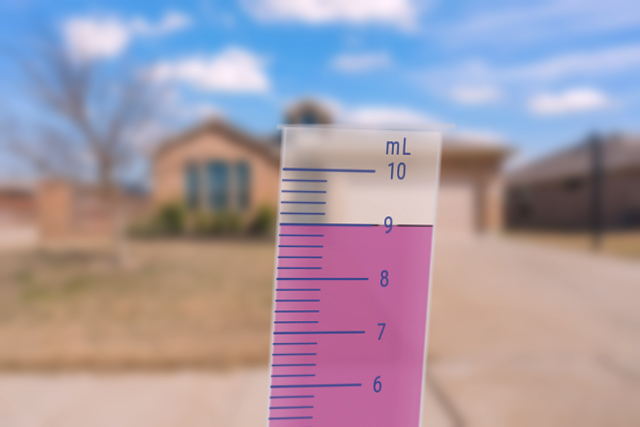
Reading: 9 mL
